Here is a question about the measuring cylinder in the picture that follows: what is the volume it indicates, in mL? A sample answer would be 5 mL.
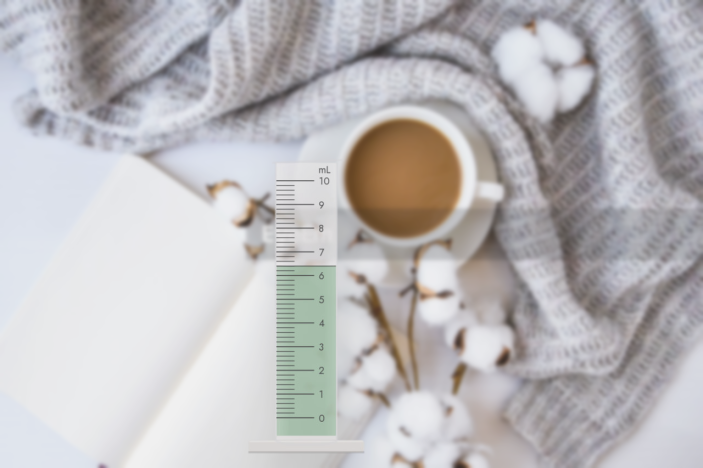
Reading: 6.4 mL
